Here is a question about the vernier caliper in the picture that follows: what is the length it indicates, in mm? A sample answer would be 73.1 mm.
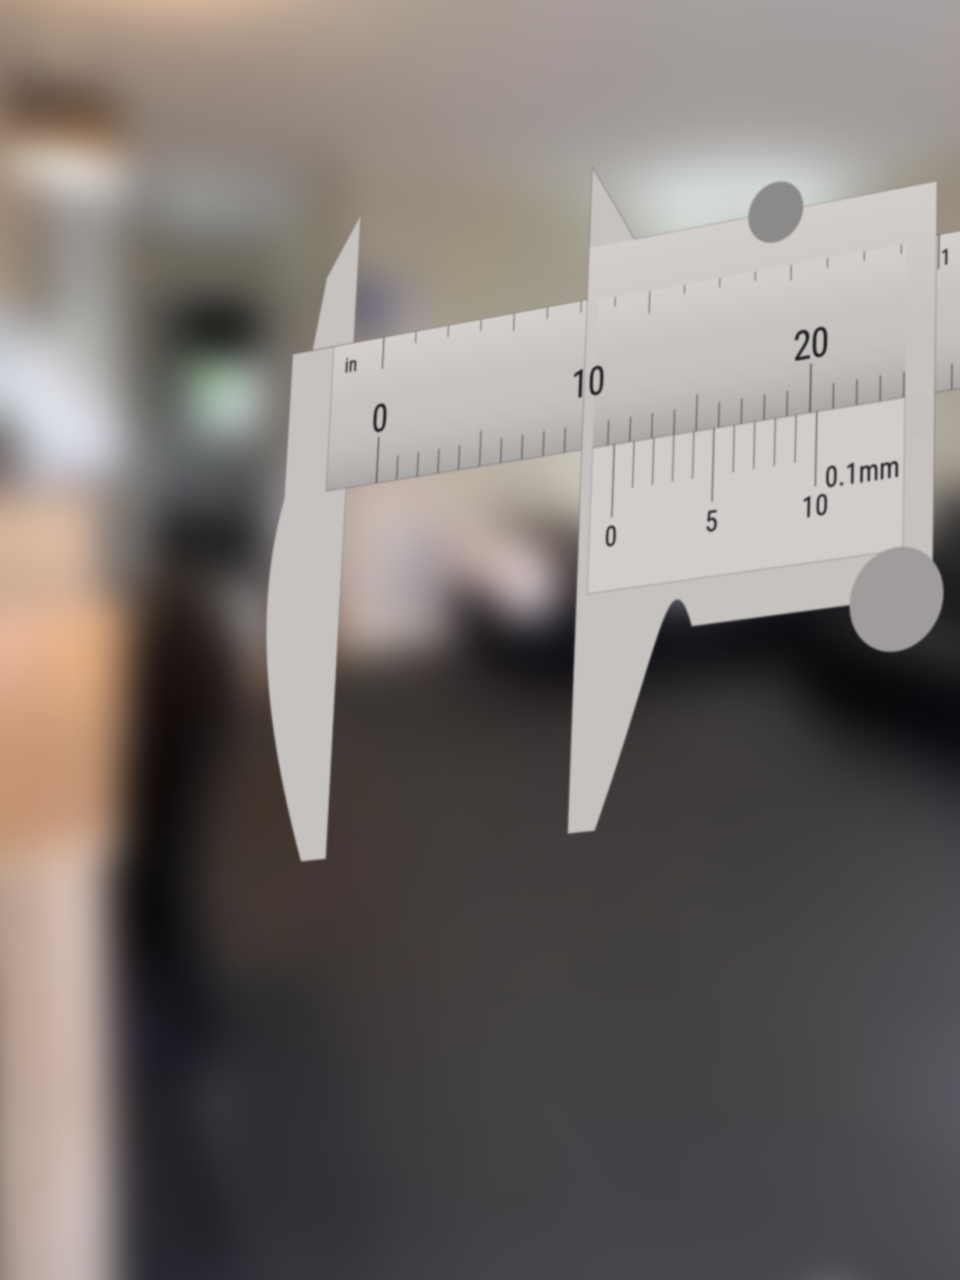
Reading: 11.3 mm
